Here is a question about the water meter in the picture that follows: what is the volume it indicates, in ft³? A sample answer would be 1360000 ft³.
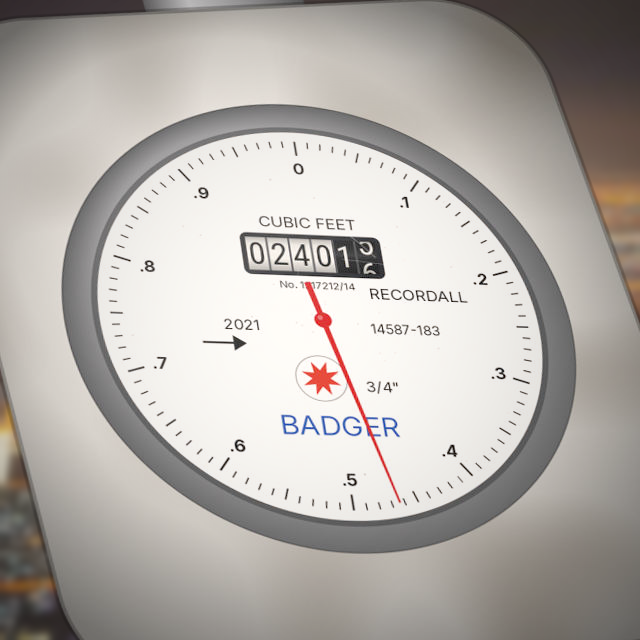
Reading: 24015.46 ft³
